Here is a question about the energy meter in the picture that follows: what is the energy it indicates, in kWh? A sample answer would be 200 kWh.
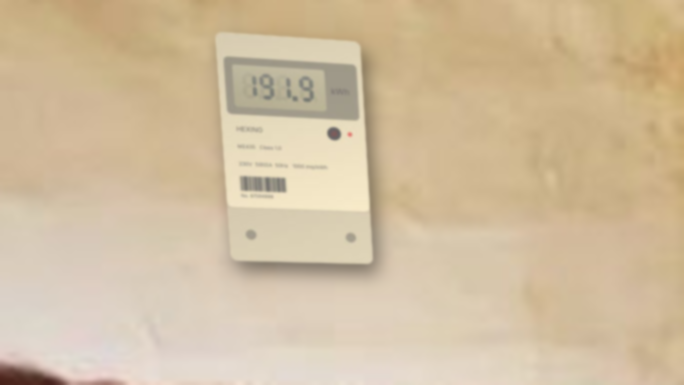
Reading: 191.9 kWh
